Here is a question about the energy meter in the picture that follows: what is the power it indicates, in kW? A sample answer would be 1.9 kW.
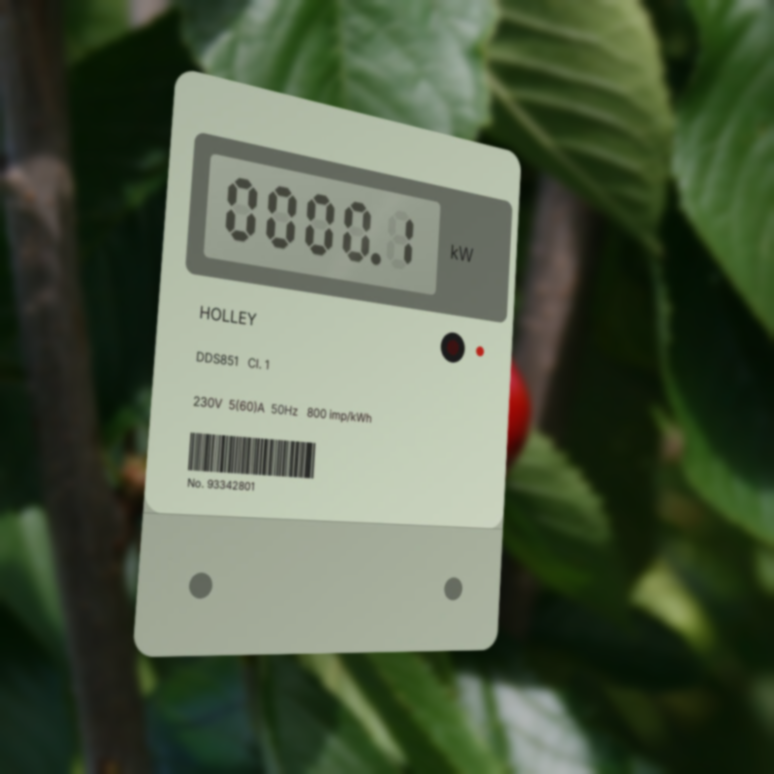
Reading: 0.1 kW
